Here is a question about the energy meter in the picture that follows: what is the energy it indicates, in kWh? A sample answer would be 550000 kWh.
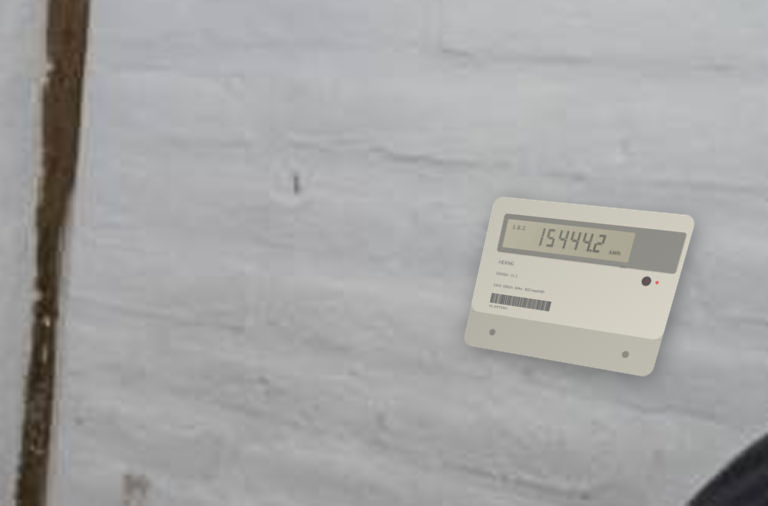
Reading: 15444.2 kWh
